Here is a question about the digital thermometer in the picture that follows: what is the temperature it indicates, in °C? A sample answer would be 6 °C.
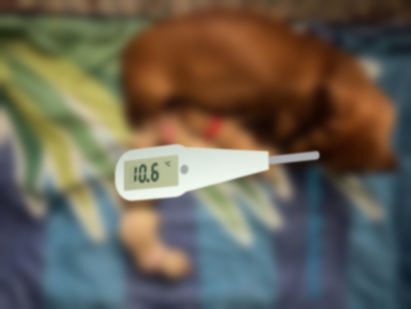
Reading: 10.6 °C
